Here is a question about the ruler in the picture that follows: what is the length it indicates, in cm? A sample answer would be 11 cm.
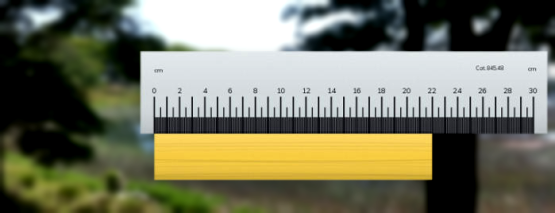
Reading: 22 cm
